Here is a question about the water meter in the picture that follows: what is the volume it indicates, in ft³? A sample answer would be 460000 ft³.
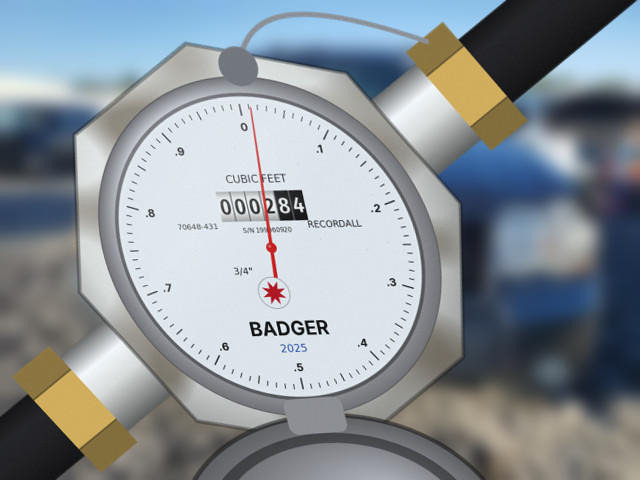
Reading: 284.01 ft³
